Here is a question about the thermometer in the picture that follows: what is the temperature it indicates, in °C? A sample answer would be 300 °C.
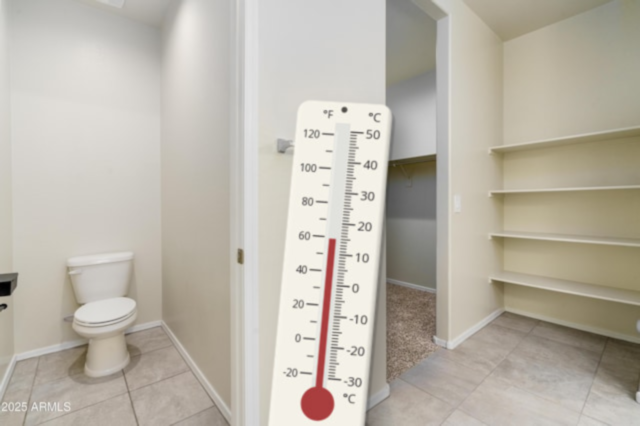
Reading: 15 °C
